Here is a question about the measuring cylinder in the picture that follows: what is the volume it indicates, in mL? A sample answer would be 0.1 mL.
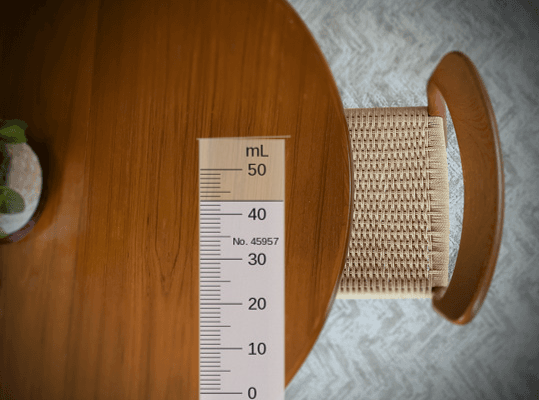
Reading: 43 mL
